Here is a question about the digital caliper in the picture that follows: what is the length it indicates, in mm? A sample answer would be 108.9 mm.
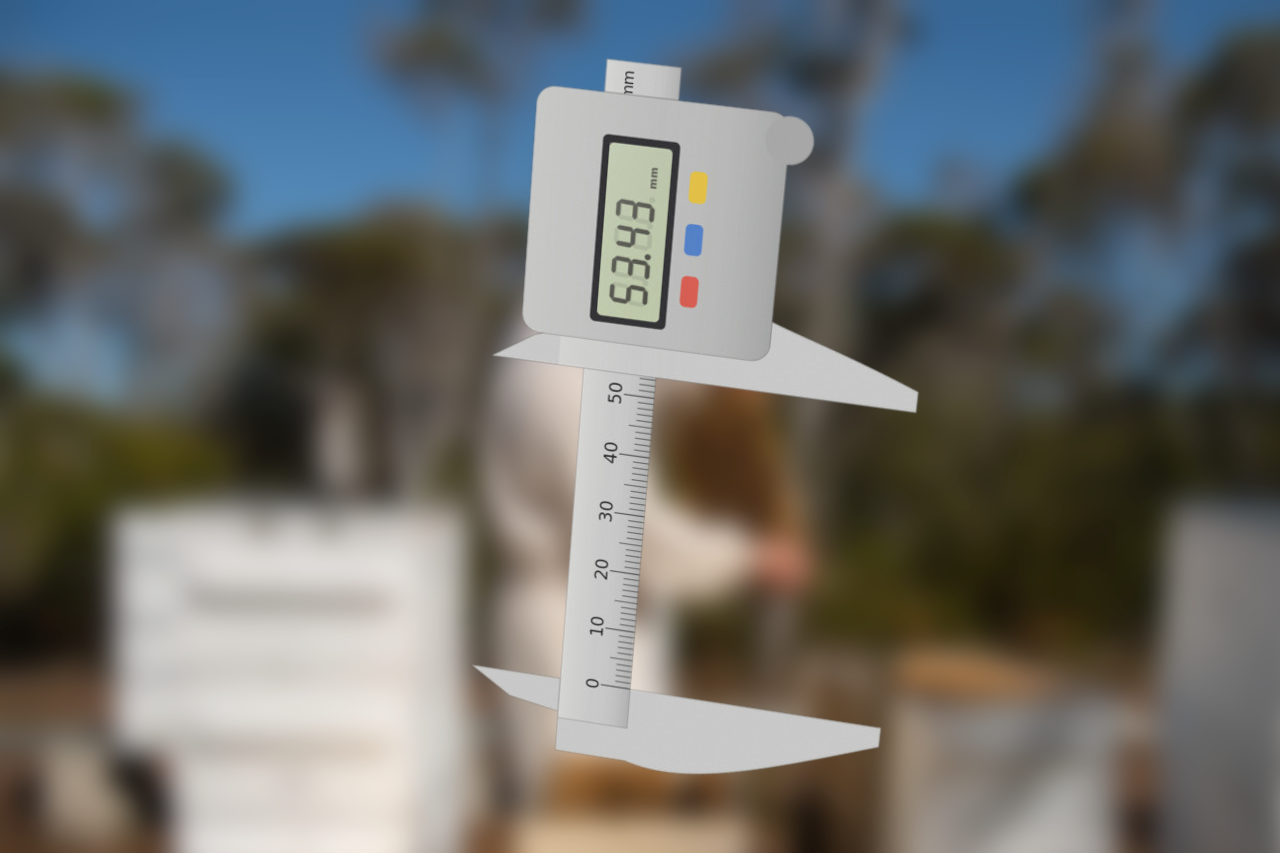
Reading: 53.43 mm
